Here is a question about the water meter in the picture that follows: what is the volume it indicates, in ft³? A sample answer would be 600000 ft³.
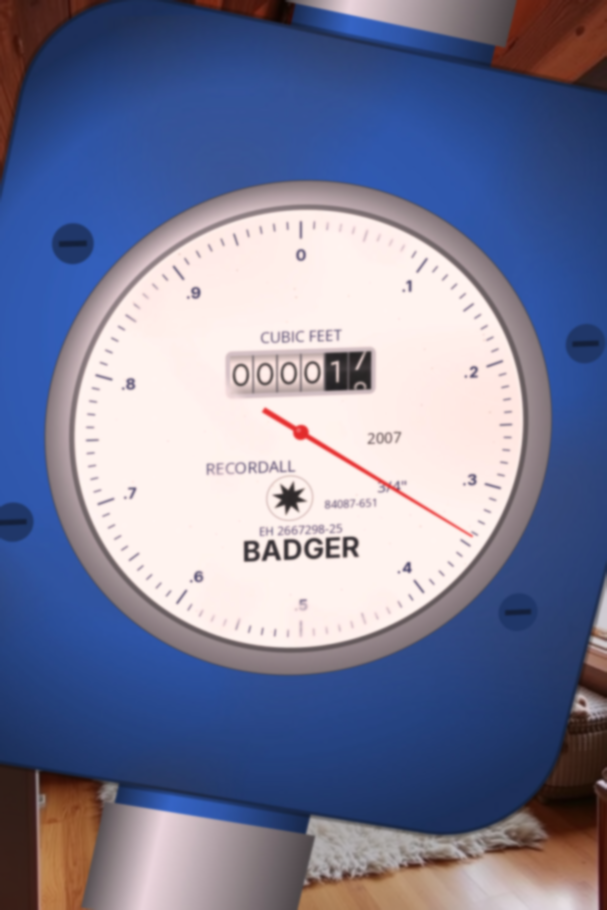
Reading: 17.34 ft³
